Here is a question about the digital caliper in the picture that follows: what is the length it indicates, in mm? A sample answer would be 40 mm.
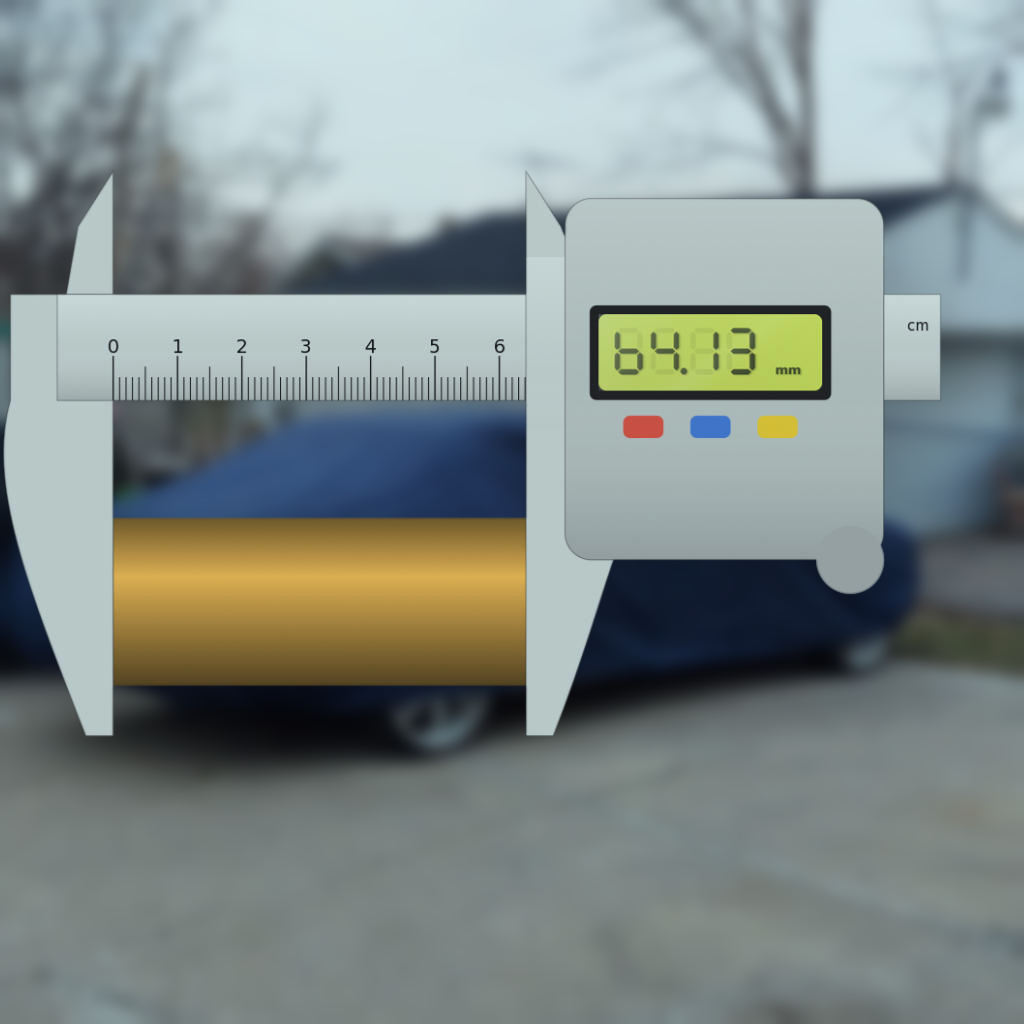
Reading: 64.13 mm
